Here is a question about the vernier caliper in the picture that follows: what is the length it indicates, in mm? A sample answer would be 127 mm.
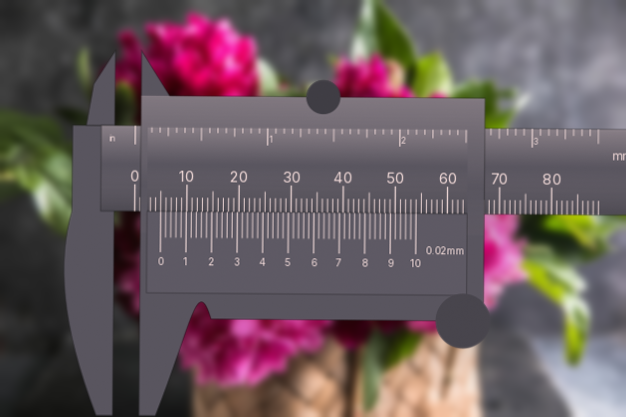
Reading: 5.0 mm
